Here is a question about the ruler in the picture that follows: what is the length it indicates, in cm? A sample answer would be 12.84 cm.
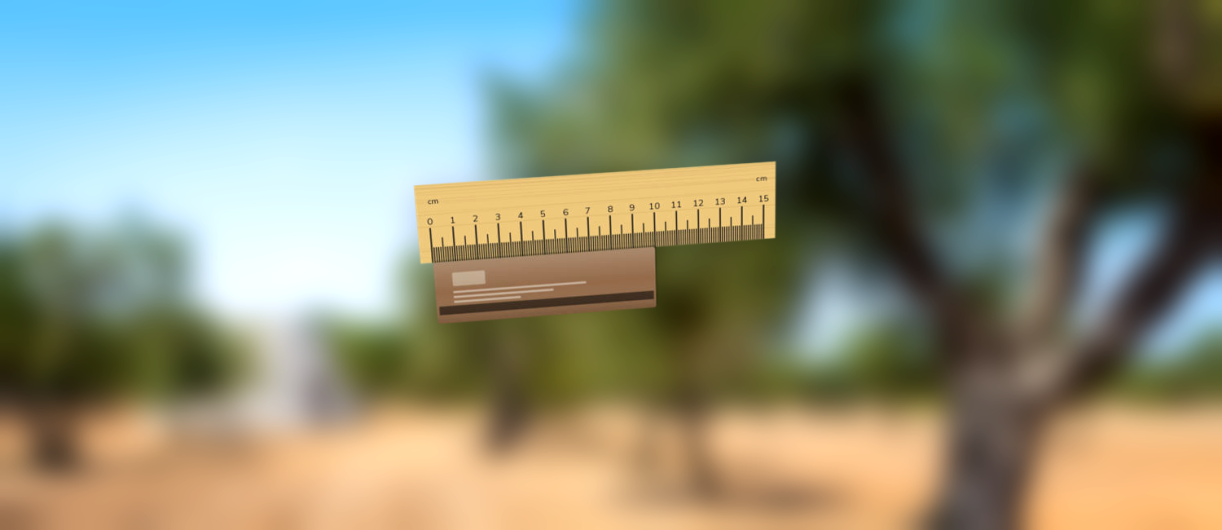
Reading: 10 cm
